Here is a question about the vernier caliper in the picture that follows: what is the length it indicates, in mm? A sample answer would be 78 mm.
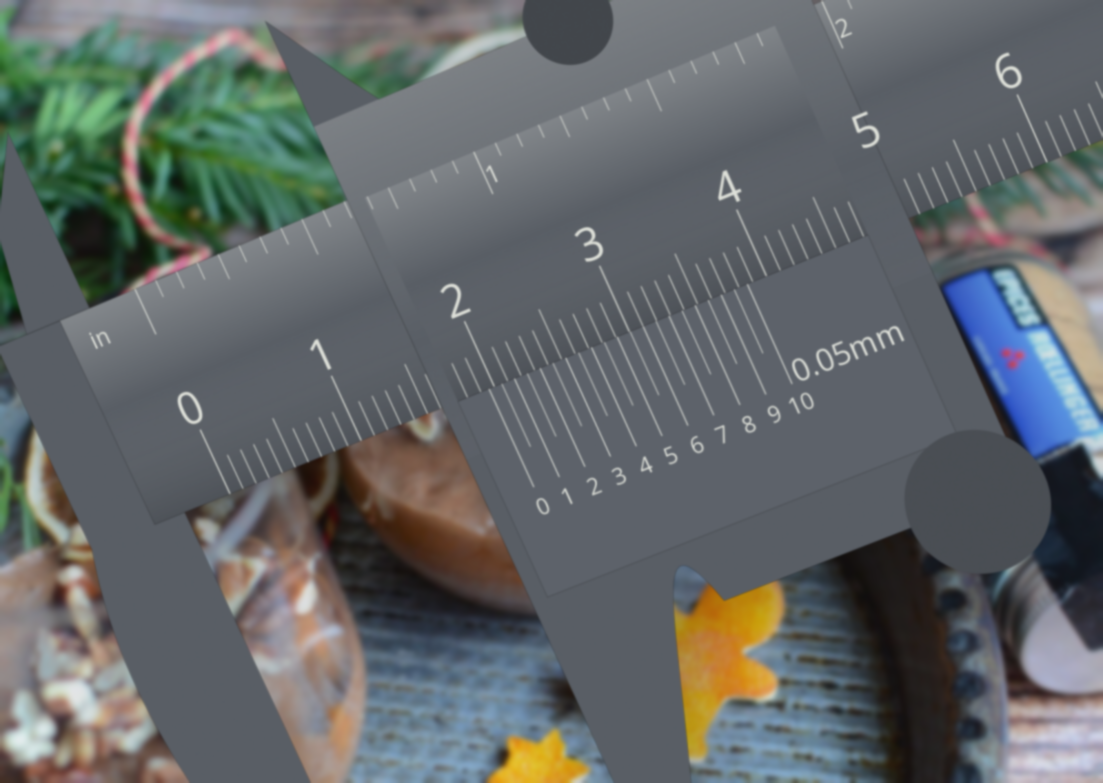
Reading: 19.6 mm
